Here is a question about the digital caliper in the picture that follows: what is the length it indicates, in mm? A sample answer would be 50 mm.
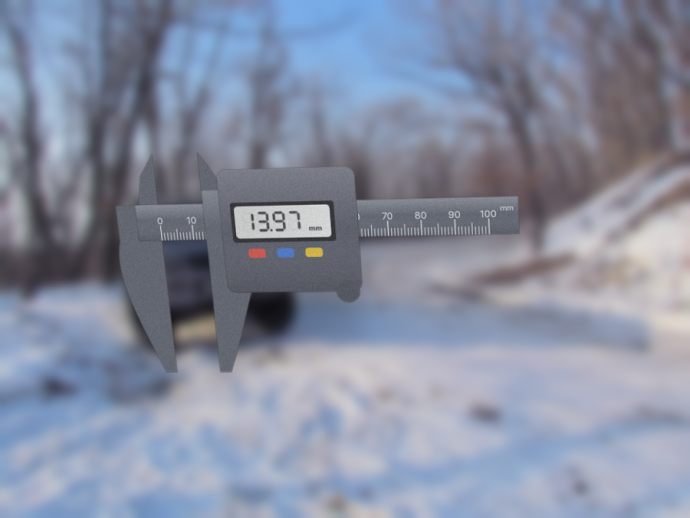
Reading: 13.97 mm
